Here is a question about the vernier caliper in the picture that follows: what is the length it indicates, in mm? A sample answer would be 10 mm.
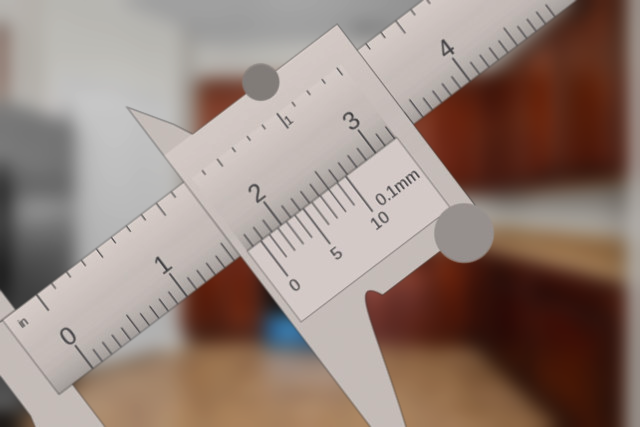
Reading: 17.8 mm
